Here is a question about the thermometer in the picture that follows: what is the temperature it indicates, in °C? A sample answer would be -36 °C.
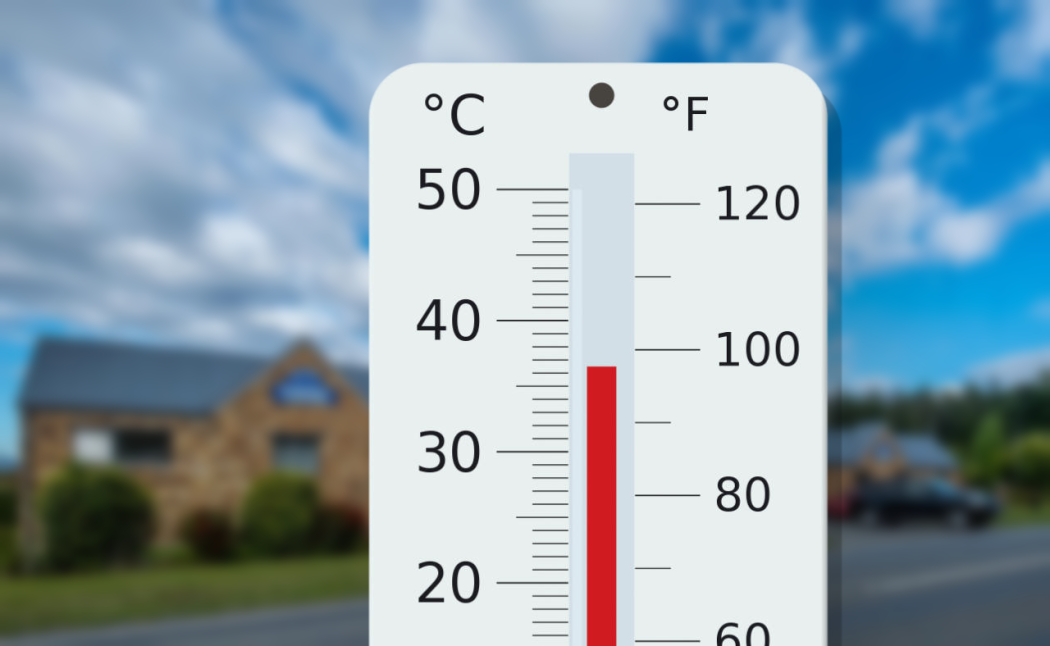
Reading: 36.5 °C
